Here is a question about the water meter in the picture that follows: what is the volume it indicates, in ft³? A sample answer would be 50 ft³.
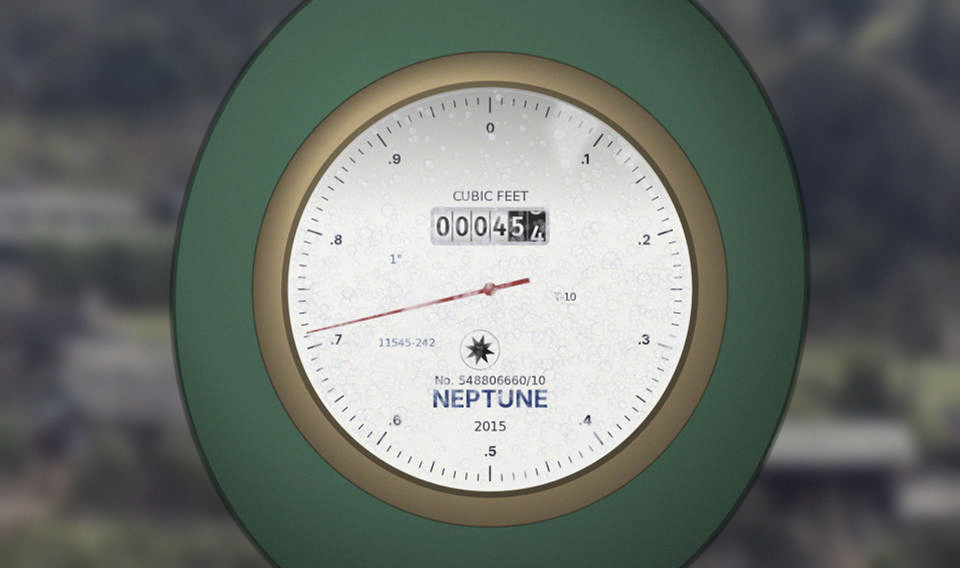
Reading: 453.71 ft³
